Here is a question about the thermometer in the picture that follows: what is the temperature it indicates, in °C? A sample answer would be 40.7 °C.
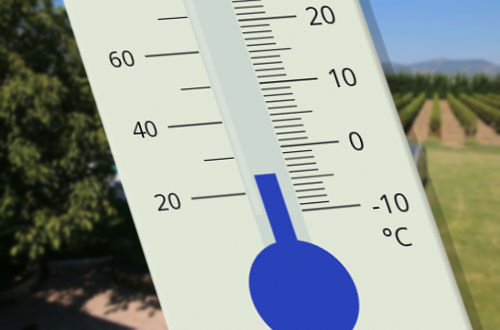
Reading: -4 °C
